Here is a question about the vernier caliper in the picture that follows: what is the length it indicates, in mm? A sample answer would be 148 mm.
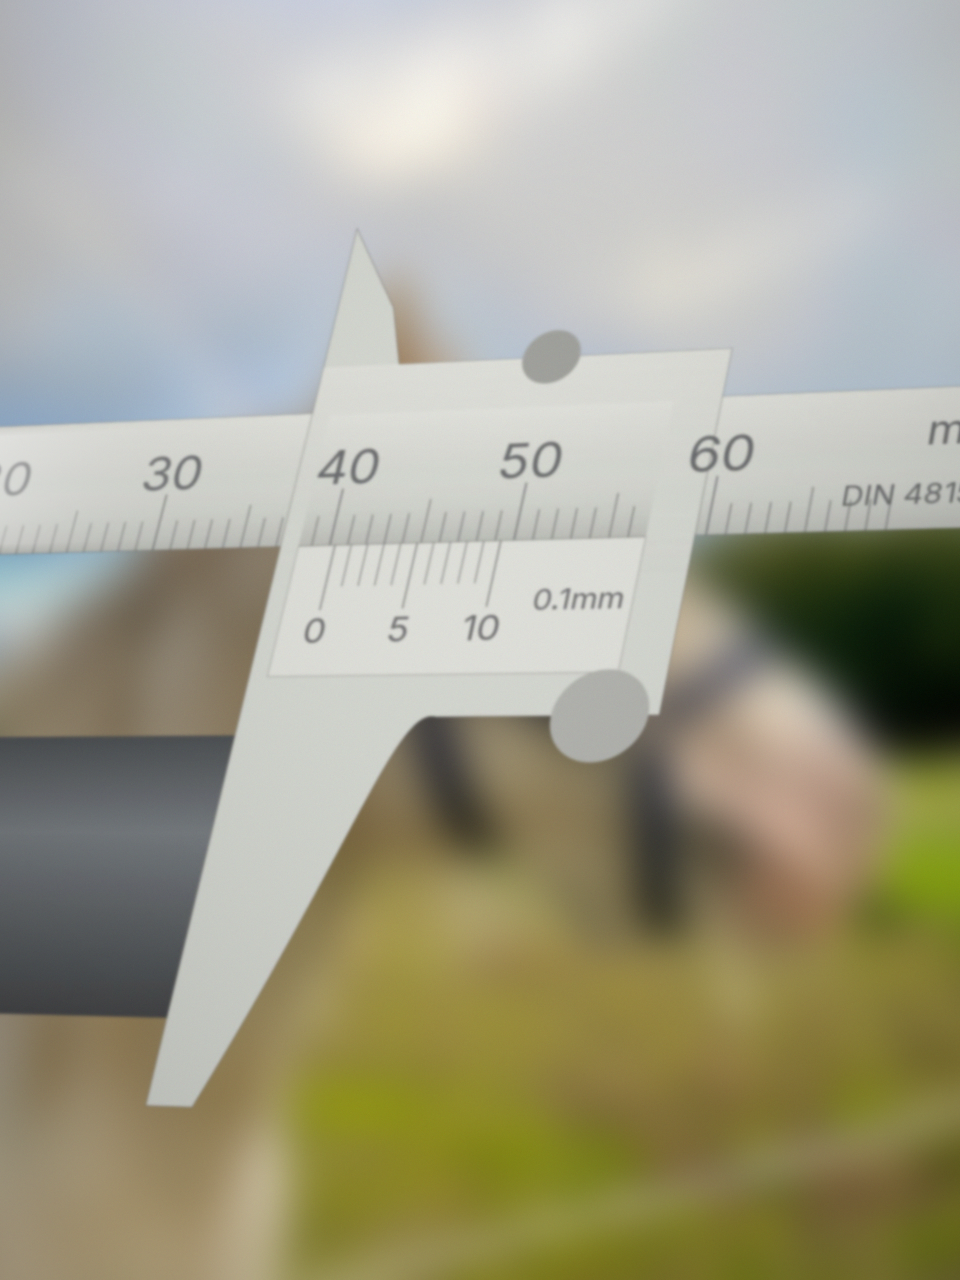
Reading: 40.3 mm
